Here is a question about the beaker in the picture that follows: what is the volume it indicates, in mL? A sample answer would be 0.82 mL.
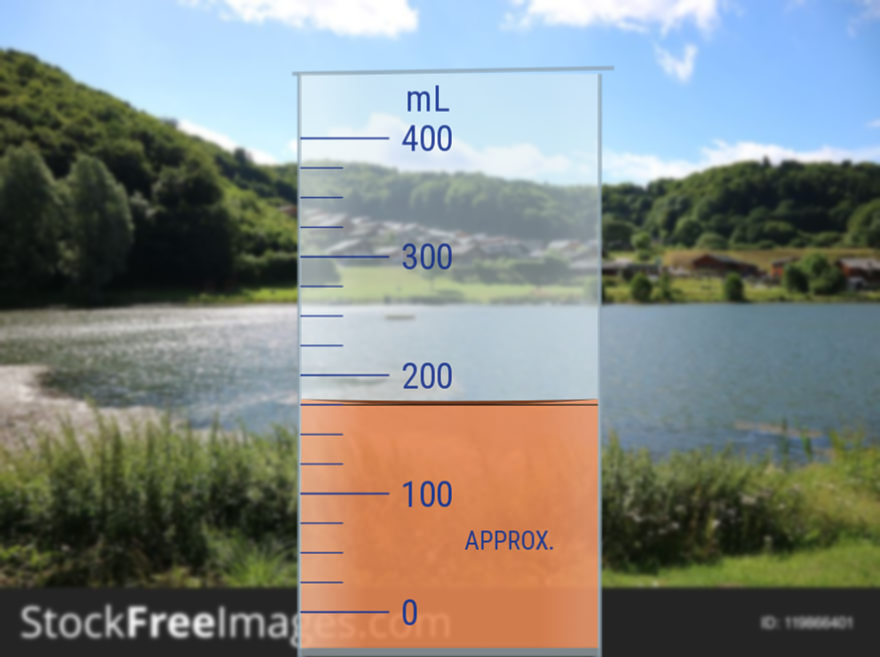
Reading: 175 mL
